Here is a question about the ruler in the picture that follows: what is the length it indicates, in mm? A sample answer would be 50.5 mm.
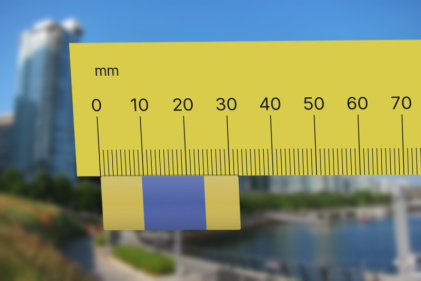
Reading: 32 mm
